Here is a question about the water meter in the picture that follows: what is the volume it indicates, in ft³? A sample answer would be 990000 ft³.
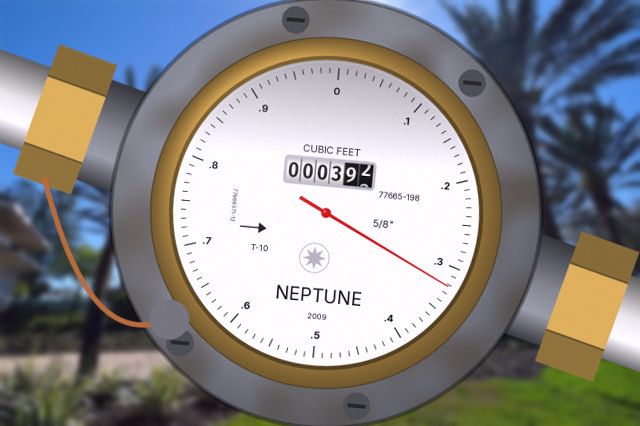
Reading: 392.32 ft³
